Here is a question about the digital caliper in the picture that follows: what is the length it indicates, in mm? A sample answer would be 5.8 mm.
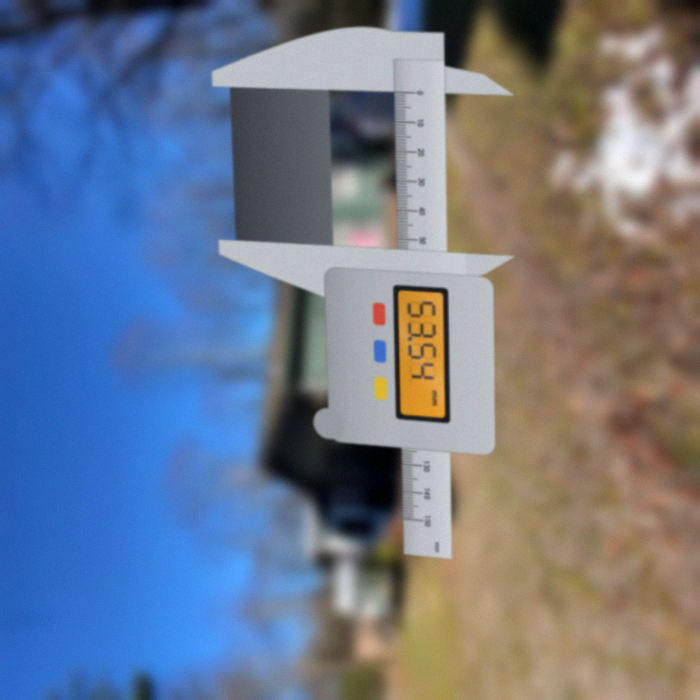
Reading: 53.54 mm
